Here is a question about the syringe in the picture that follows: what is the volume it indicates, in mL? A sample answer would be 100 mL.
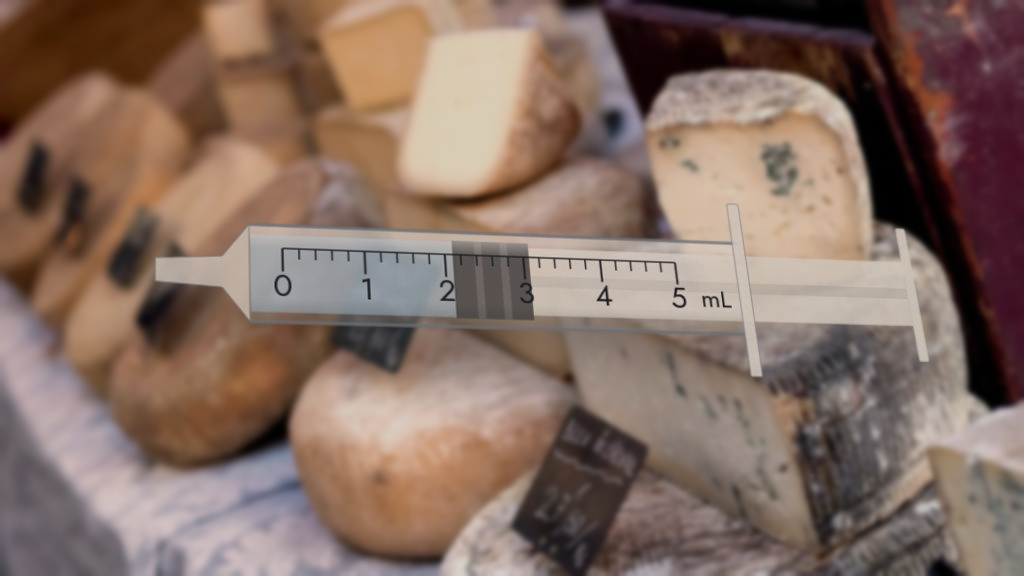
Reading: 2.1 mL
